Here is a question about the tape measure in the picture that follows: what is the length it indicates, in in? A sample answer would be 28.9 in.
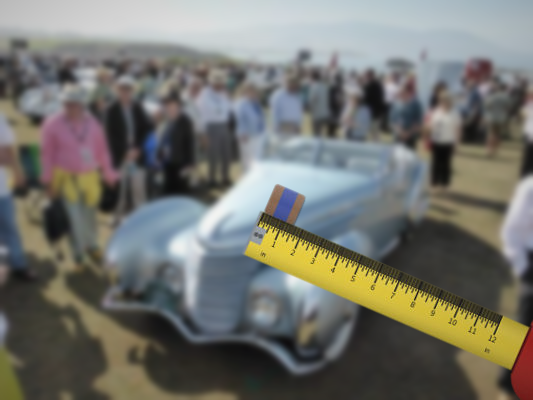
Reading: 1.5 in
